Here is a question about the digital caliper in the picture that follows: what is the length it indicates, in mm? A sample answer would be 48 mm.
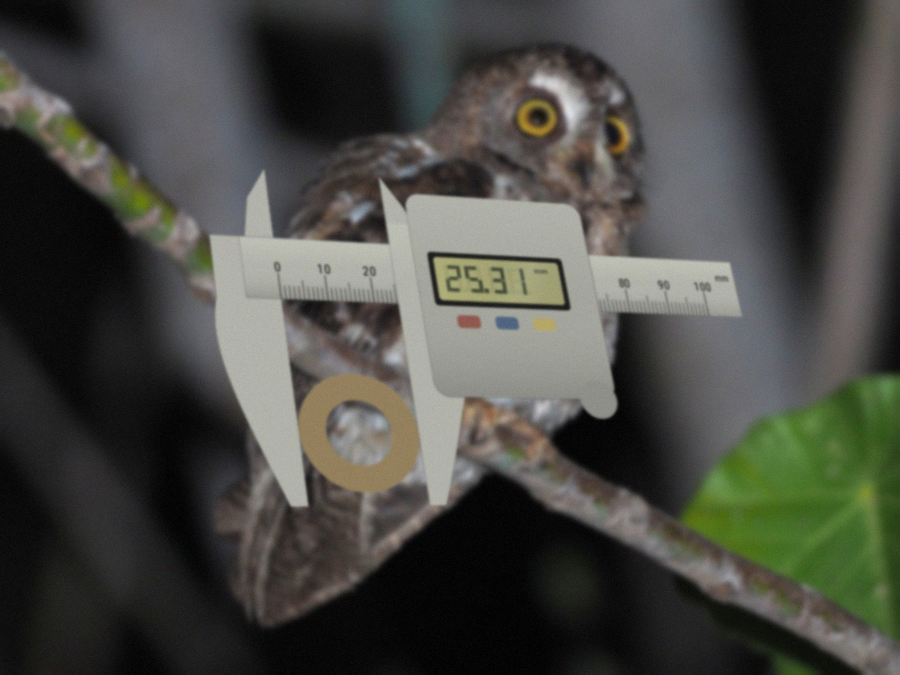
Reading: 25.31 mm
